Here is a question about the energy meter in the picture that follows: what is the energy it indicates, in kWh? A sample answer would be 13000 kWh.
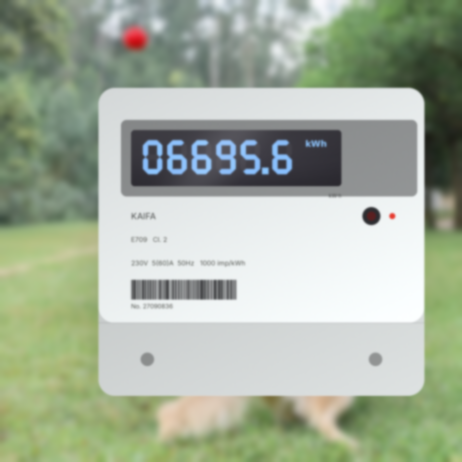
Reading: 6695.6 kWh
